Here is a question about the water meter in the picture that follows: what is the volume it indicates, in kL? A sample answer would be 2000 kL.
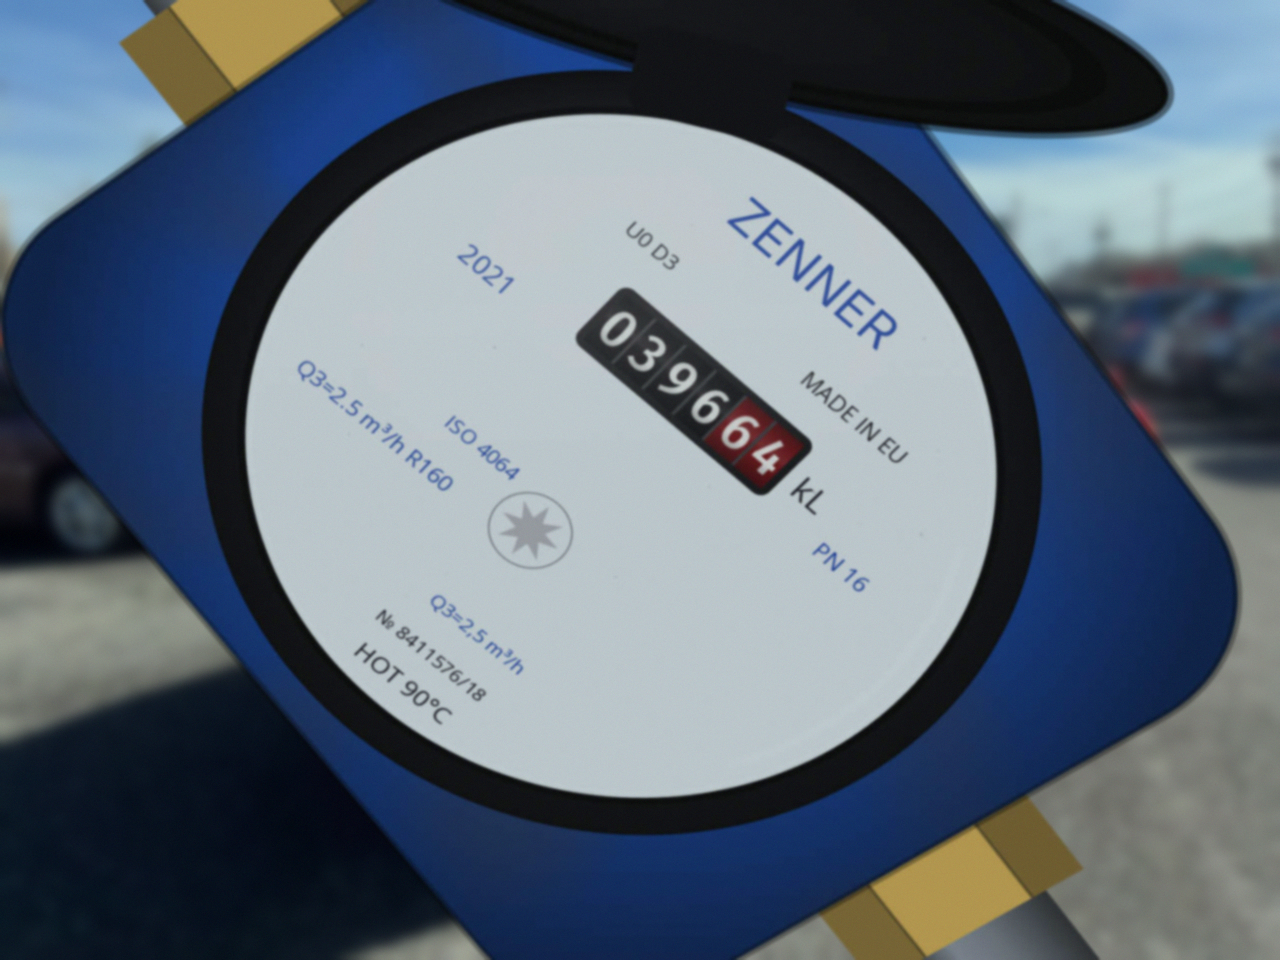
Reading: 396.64 kL
